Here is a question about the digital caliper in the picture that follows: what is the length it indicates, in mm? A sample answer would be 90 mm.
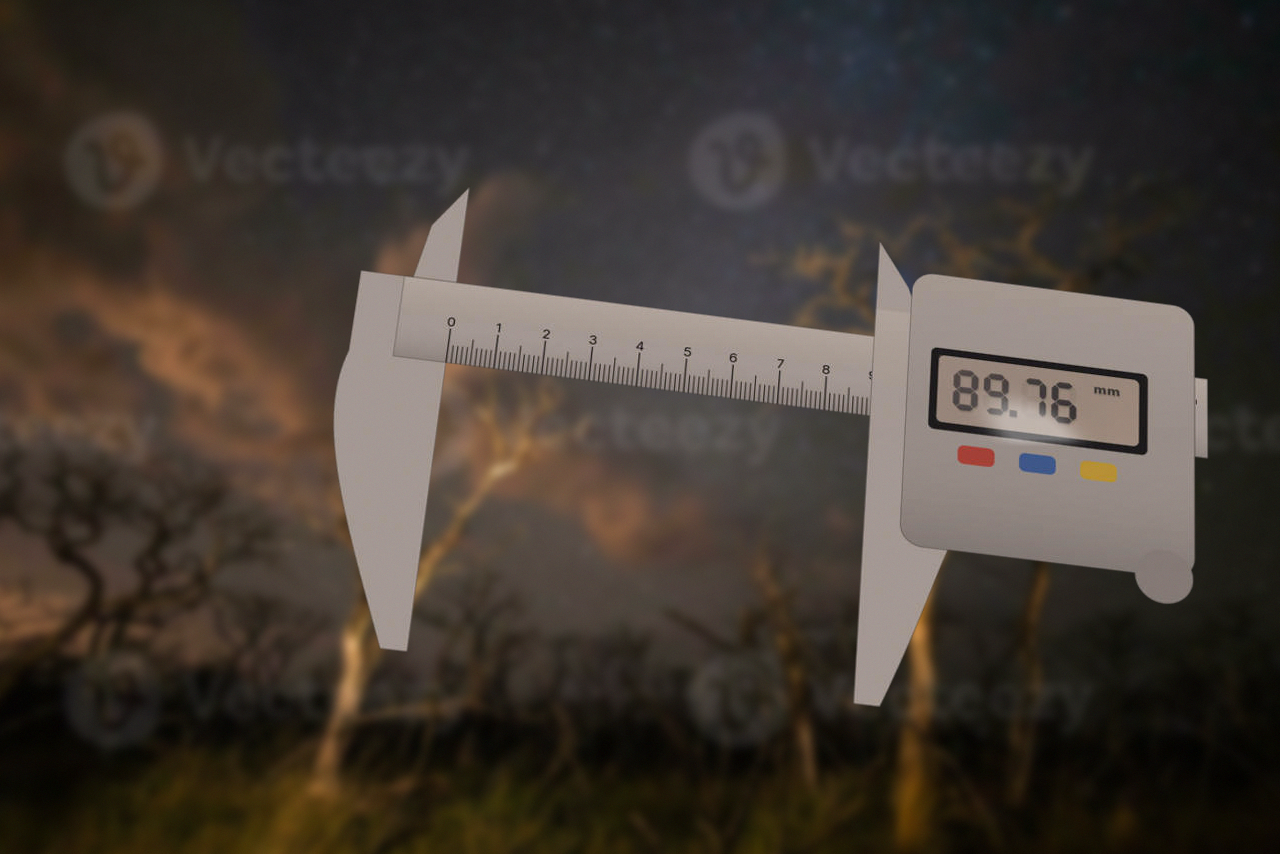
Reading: 89.76 mm
